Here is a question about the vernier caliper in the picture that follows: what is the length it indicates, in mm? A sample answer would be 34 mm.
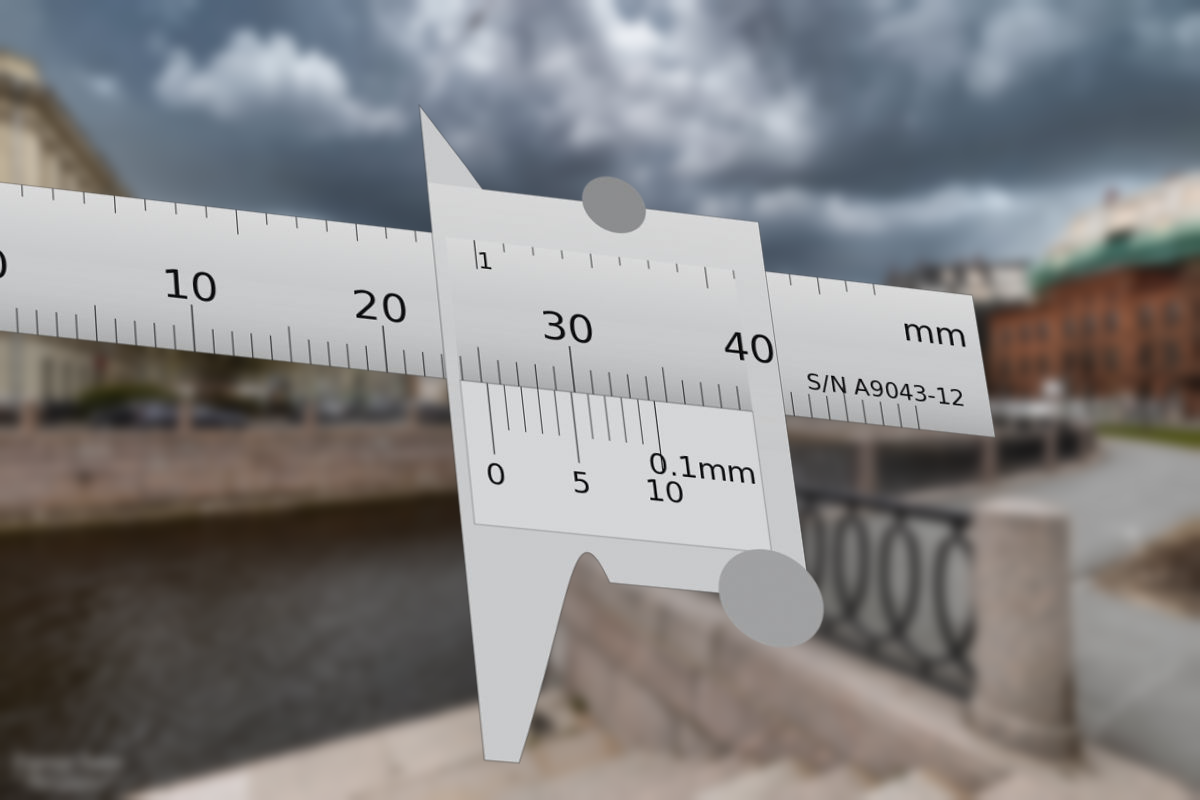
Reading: 25.3 mm
